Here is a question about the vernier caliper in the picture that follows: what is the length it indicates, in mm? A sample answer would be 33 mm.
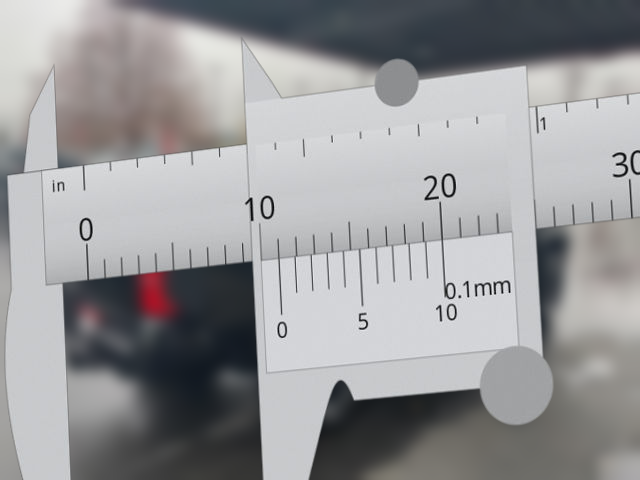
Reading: 11.0 mm
